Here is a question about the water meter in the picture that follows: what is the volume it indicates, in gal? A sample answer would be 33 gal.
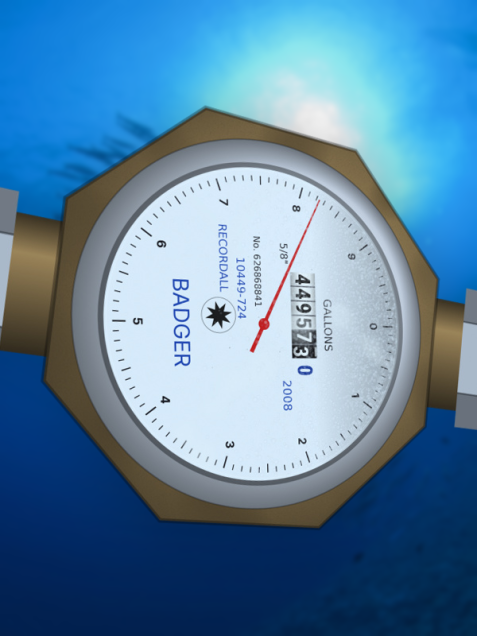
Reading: 4495728.2 gal
